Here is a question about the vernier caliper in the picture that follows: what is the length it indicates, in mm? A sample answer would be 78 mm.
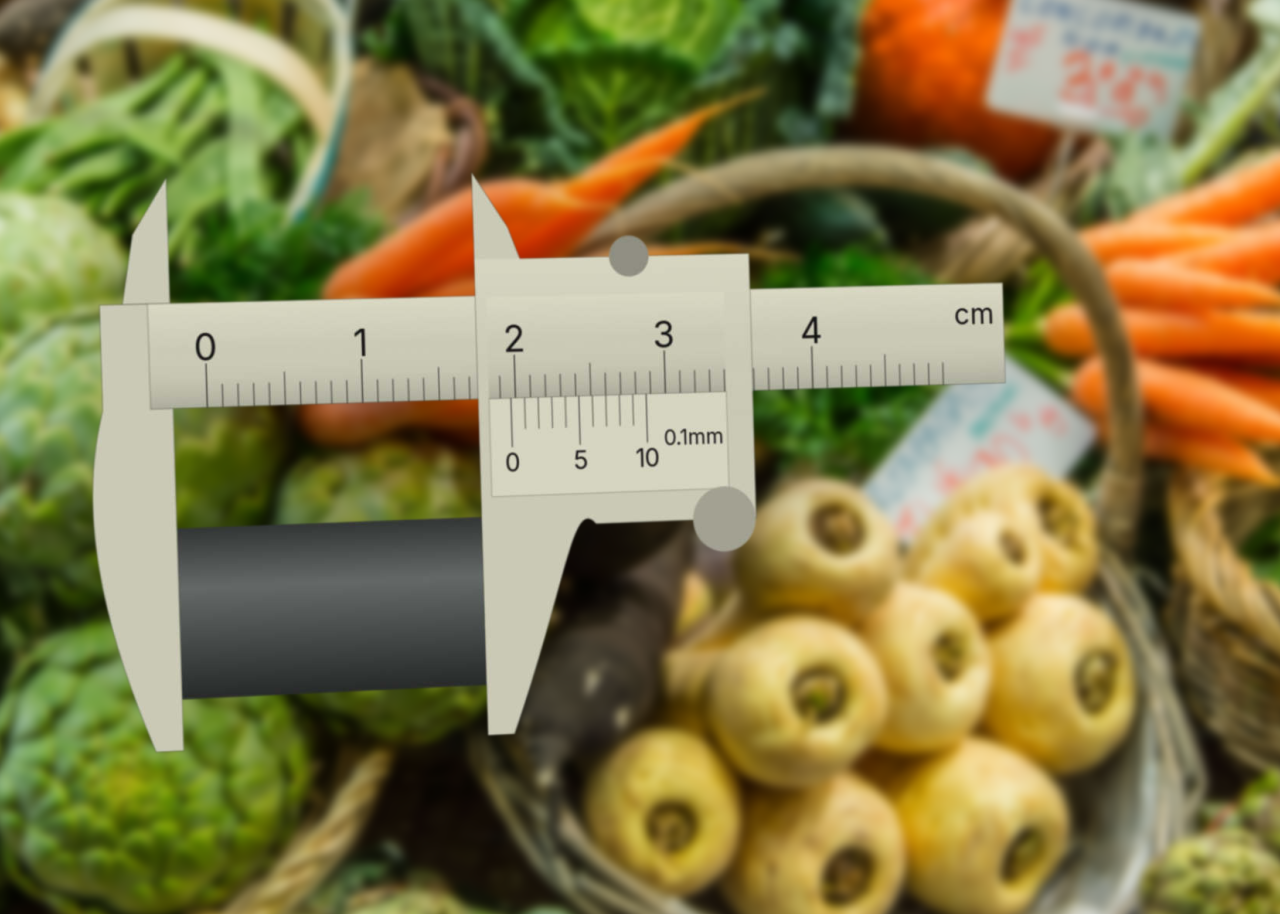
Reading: 19.7 mm
